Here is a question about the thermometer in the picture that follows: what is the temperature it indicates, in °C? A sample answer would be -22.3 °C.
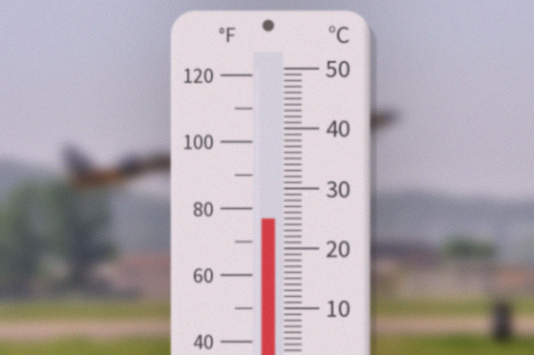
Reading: 25 °C
